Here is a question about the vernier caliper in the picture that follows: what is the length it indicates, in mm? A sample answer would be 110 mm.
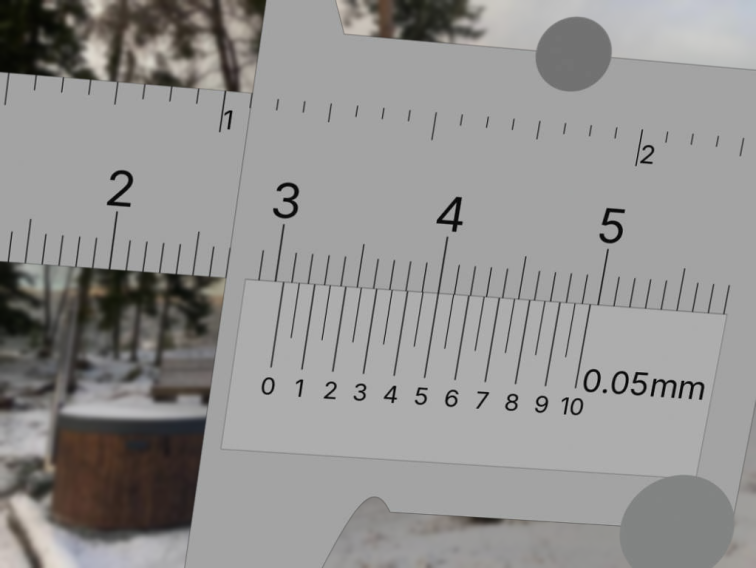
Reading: 30.5 mm
